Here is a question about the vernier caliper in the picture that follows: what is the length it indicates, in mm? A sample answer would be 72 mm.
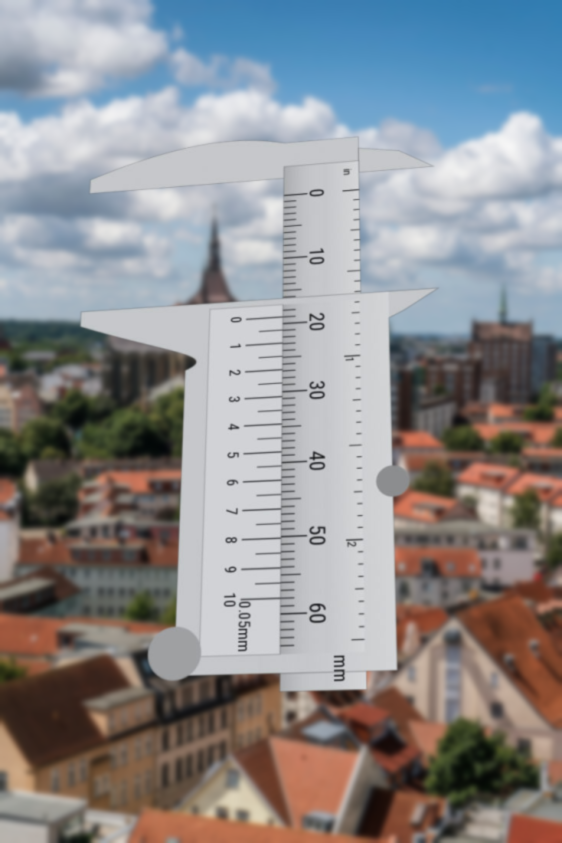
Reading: 19.0 mm
